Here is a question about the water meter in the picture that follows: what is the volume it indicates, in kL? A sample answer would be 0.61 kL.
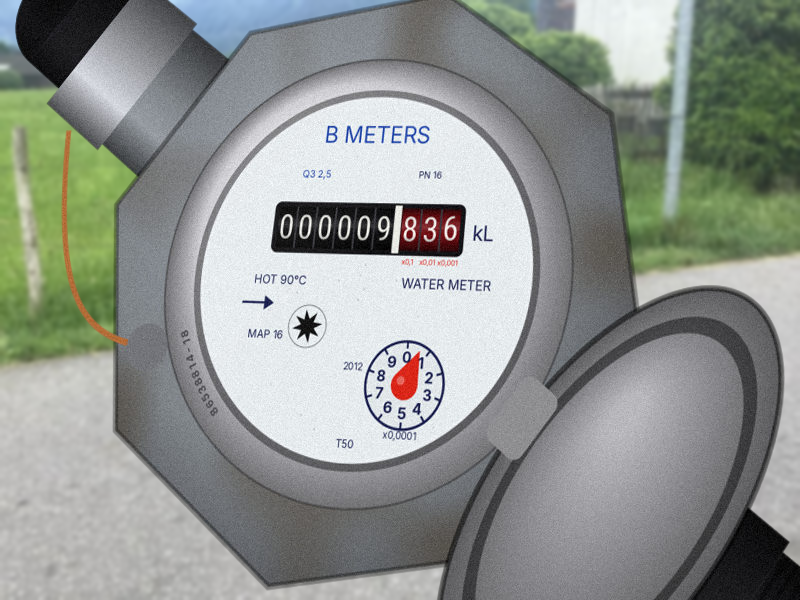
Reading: 9.8360 kL
